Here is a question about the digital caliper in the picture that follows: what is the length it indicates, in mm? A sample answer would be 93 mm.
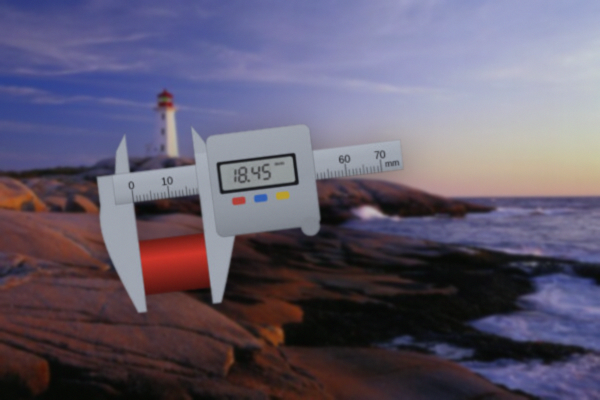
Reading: 18.45 mm
